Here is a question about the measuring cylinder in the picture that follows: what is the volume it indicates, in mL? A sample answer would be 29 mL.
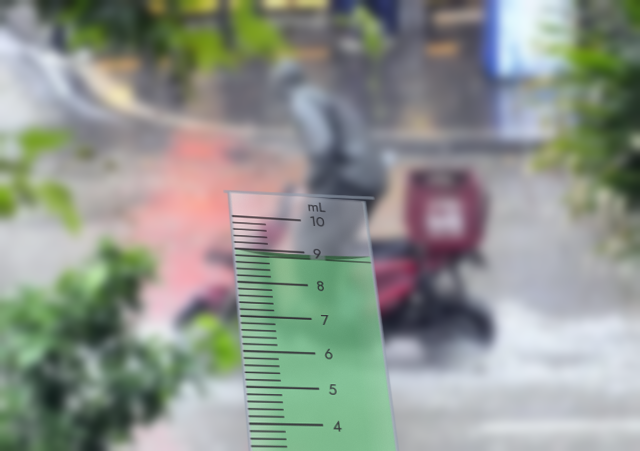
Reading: 8.8 mL
